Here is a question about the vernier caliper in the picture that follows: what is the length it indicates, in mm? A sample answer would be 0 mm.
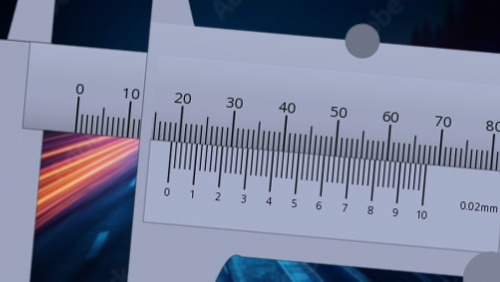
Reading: 18.5 mm
